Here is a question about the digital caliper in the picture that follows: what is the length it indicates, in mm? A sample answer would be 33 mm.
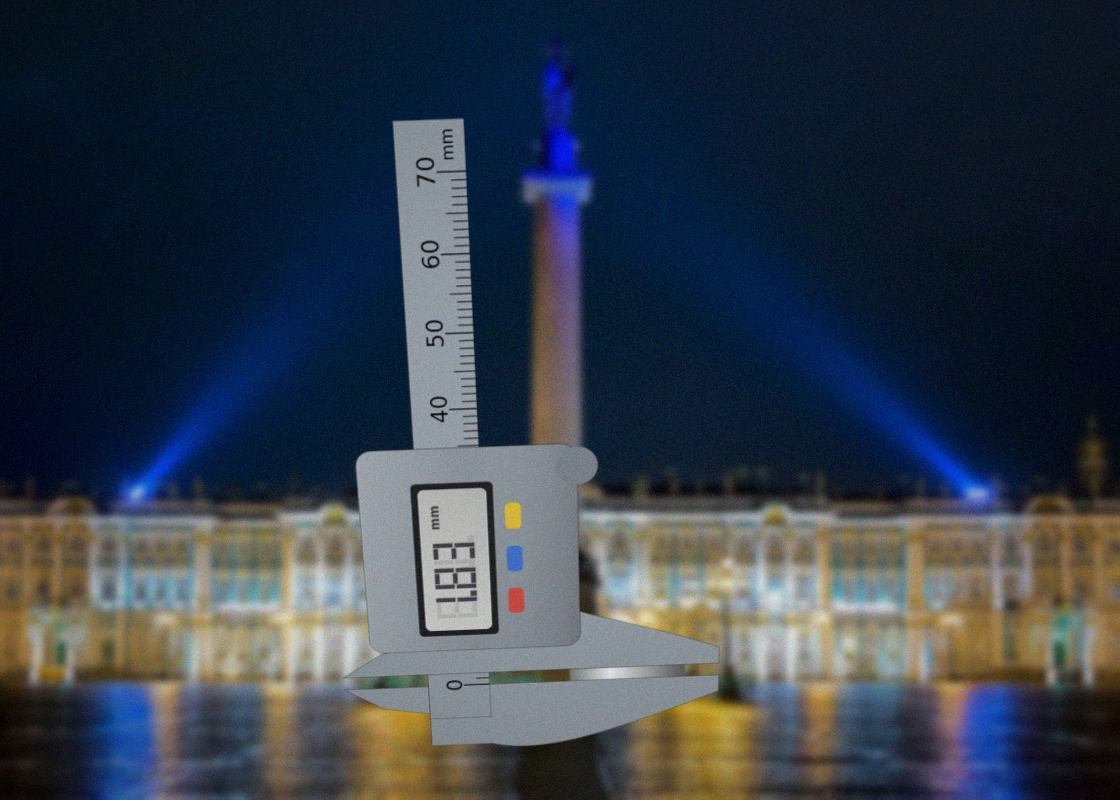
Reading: 1.83 mm
